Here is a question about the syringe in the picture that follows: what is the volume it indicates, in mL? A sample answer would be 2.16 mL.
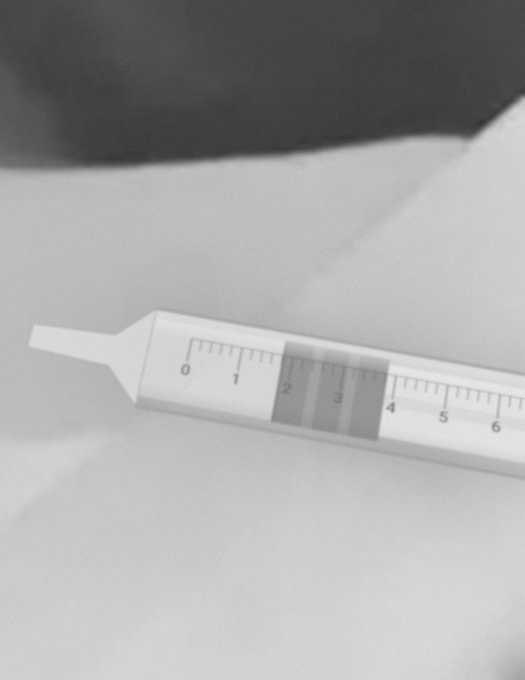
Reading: 1.8 mL
